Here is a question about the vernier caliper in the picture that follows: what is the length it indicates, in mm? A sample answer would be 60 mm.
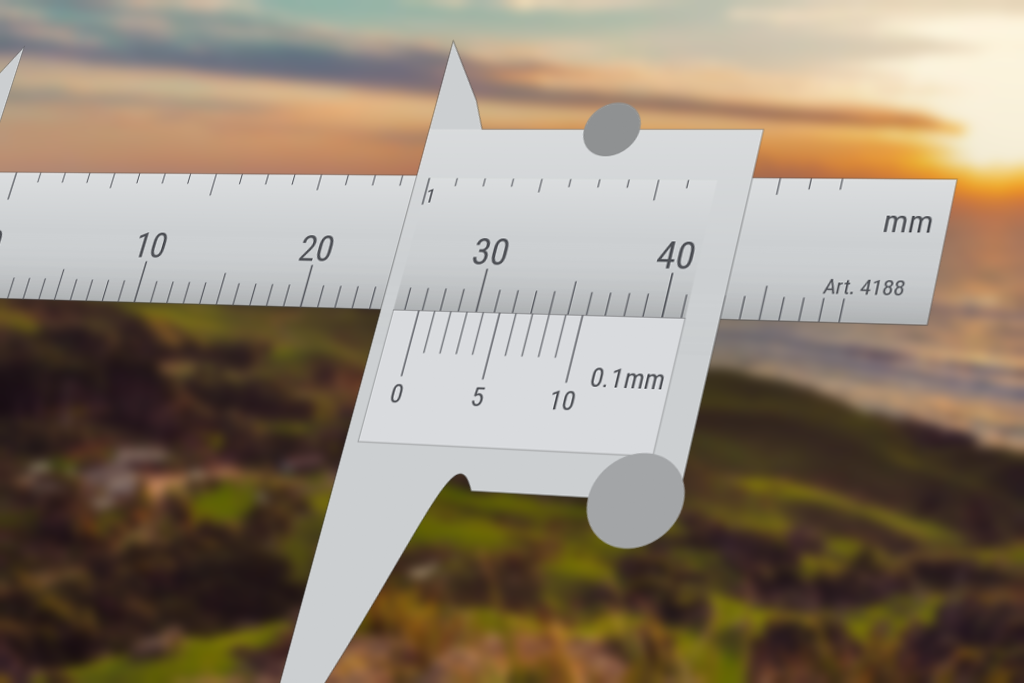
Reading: 26.8 mm
